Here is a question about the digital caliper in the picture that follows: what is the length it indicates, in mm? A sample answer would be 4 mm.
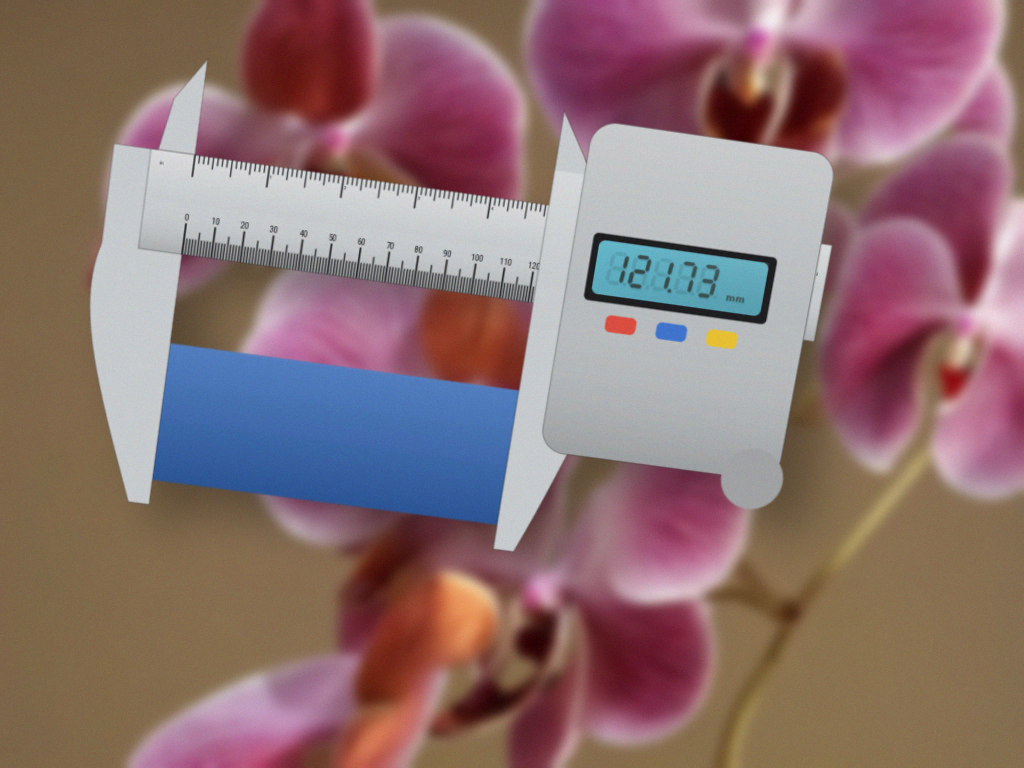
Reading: 121.73 mm
